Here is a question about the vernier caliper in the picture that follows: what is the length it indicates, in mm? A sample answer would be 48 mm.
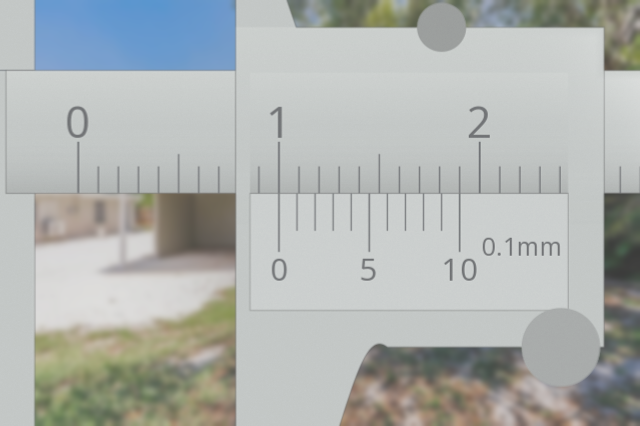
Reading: 10.0 mm
